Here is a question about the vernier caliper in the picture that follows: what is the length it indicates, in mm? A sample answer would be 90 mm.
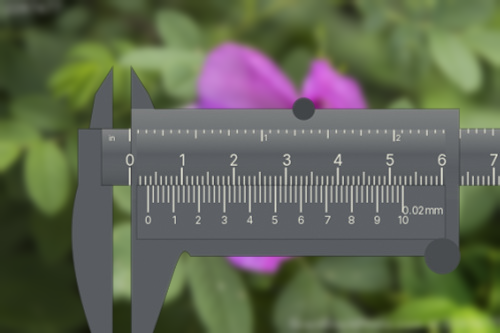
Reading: 3.5 mm
